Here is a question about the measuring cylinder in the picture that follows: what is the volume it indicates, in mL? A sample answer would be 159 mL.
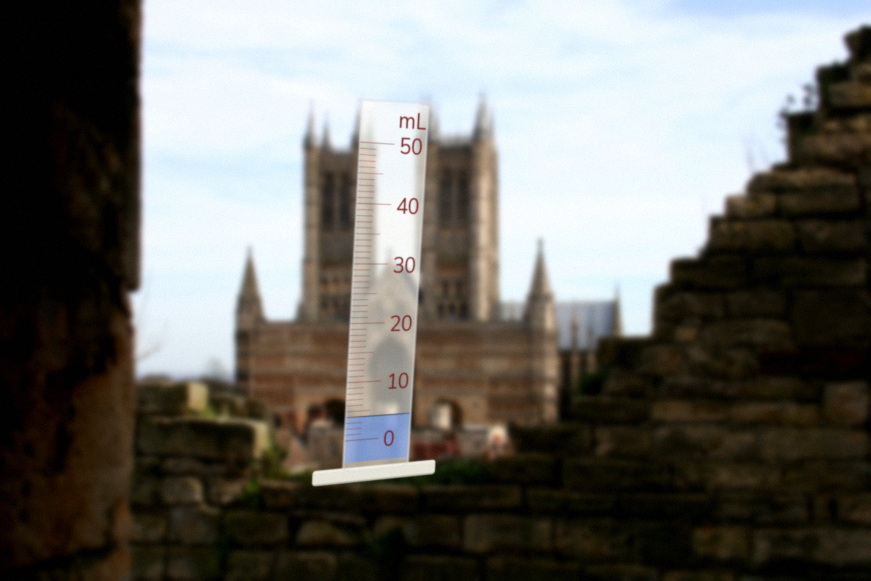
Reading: 4 mL
